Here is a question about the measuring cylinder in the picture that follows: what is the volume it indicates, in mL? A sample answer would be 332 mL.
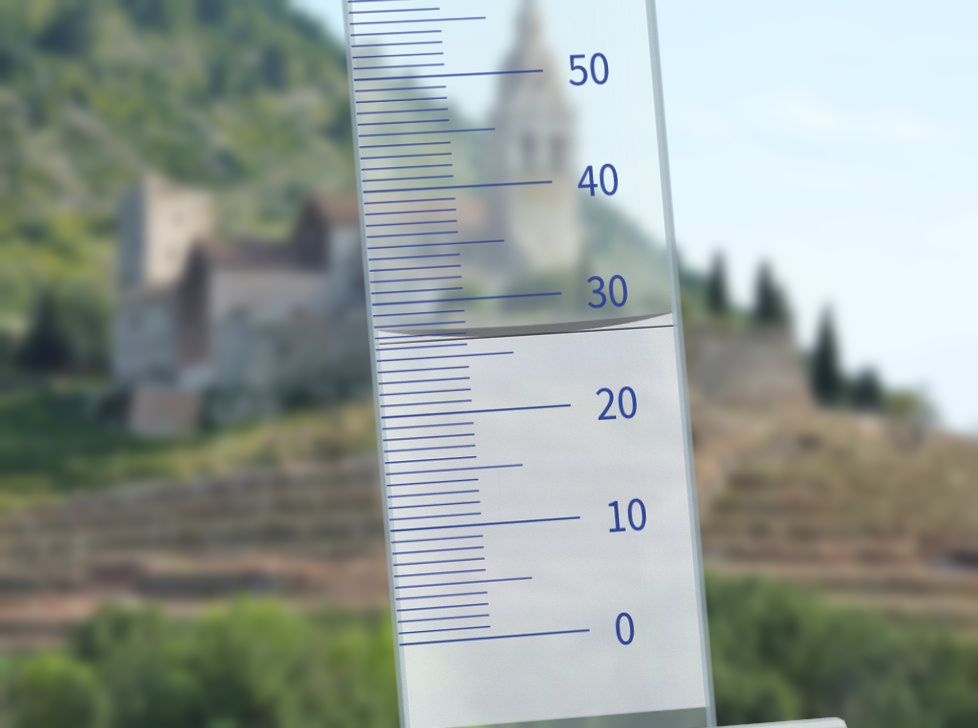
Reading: 26.5 mL
